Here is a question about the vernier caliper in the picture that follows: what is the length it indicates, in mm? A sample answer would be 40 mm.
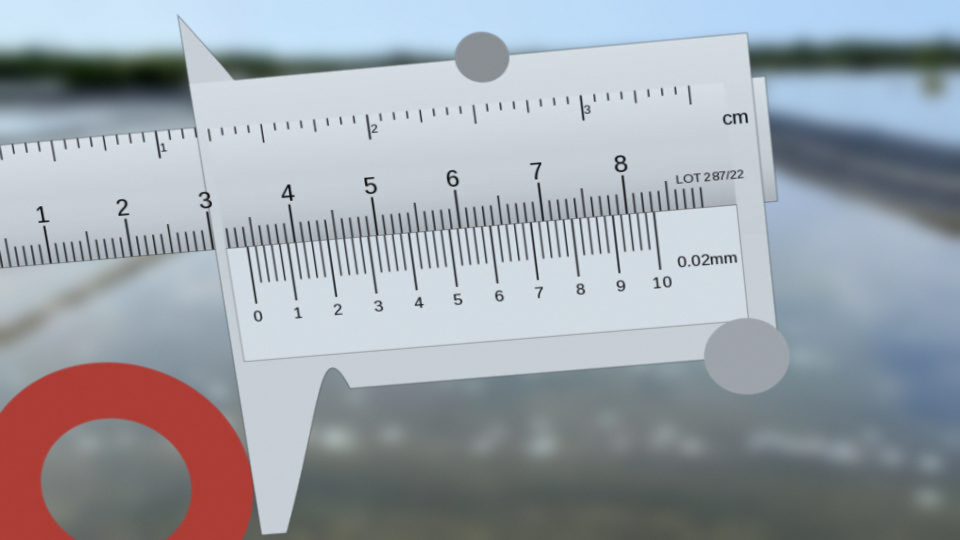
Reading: 34.2 mm
